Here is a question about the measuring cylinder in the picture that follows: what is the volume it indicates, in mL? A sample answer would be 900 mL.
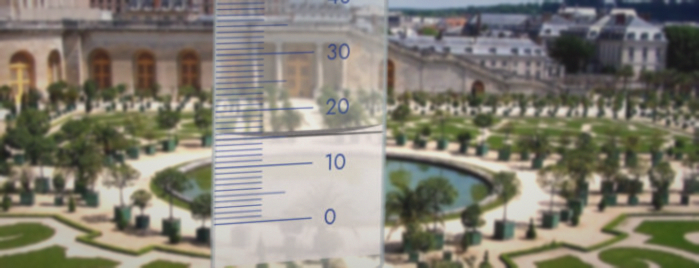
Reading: 15 mL
